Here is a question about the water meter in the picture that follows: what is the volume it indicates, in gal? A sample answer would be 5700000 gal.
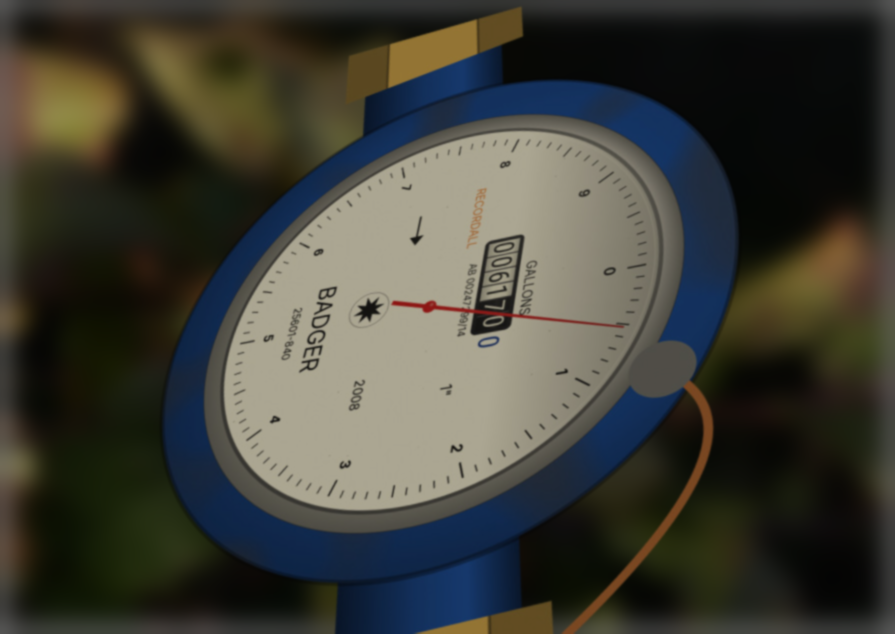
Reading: 61700.5 gal
